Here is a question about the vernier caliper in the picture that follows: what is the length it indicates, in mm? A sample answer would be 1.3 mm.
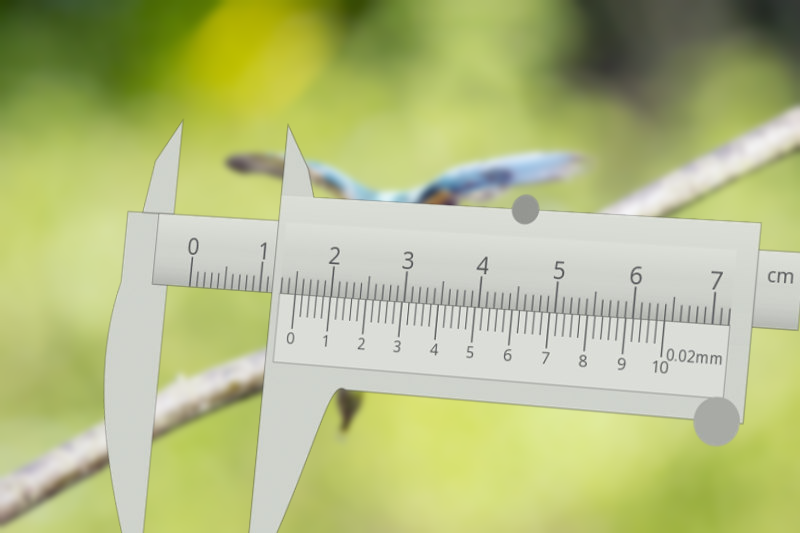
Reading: 15.0 mm
